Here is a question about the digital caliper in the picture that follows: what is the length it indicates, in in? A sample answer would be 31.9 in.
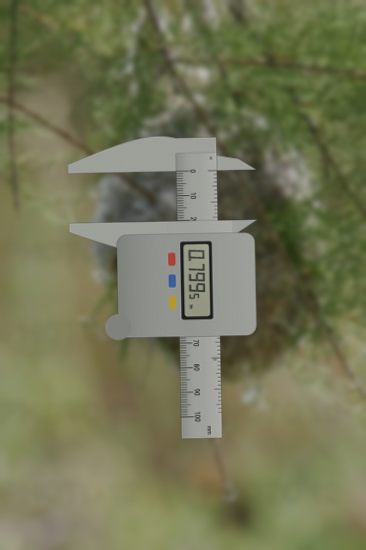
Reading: 0.7995 in
